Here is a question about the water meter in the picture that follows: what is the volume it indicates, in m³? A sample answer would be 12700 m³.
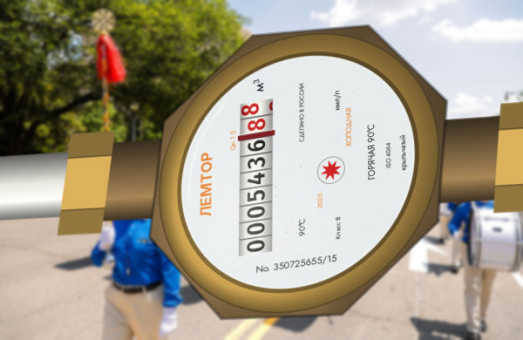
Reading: 5436.88 m³
